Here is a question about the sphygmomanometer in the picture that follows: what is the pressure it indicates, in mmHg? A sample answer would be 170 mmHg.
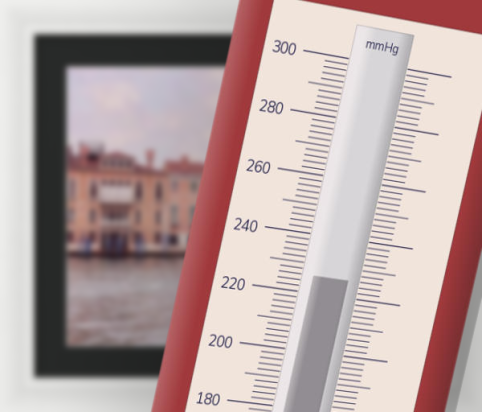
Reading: 226 mmHg
